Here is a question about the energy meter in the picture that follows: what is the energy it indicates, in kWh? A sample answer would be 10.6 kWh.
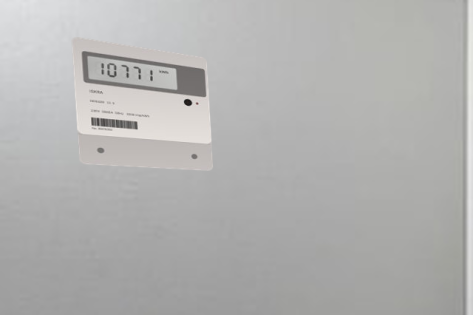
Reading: 10771 kWh
